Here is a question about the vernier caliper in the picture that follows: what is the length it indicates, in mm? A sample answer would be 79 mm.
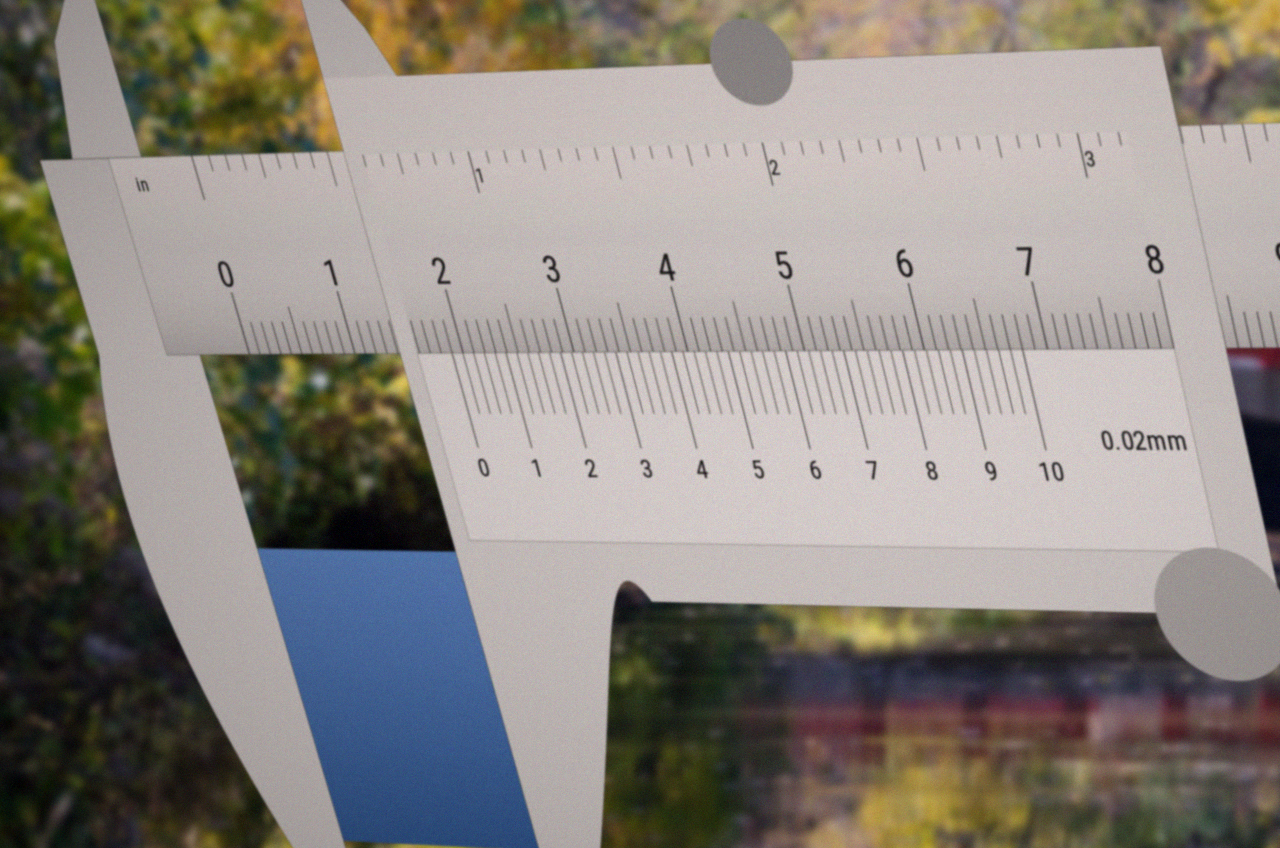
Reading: 19.0 mm
